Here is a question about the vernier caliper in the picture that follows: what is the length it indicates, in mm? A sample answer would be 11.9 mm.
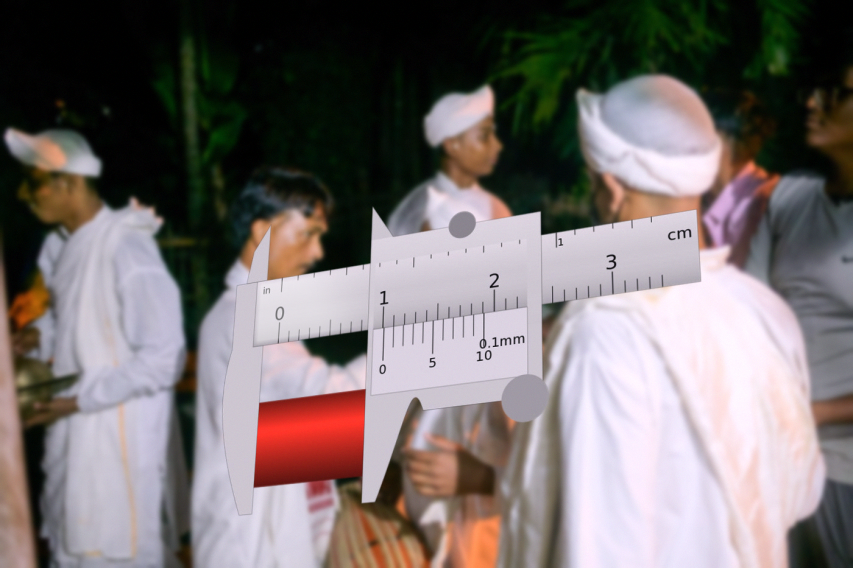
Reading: 10.1 mm
